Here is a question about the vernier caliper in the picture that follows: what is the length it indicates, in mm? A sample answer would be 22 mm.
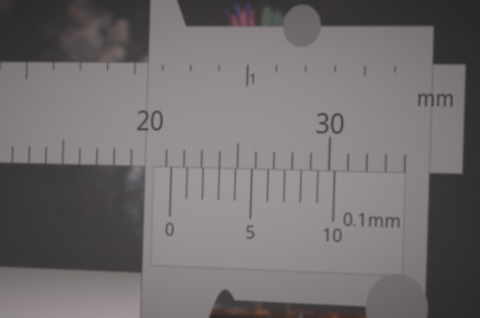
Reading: 21.3 mm
